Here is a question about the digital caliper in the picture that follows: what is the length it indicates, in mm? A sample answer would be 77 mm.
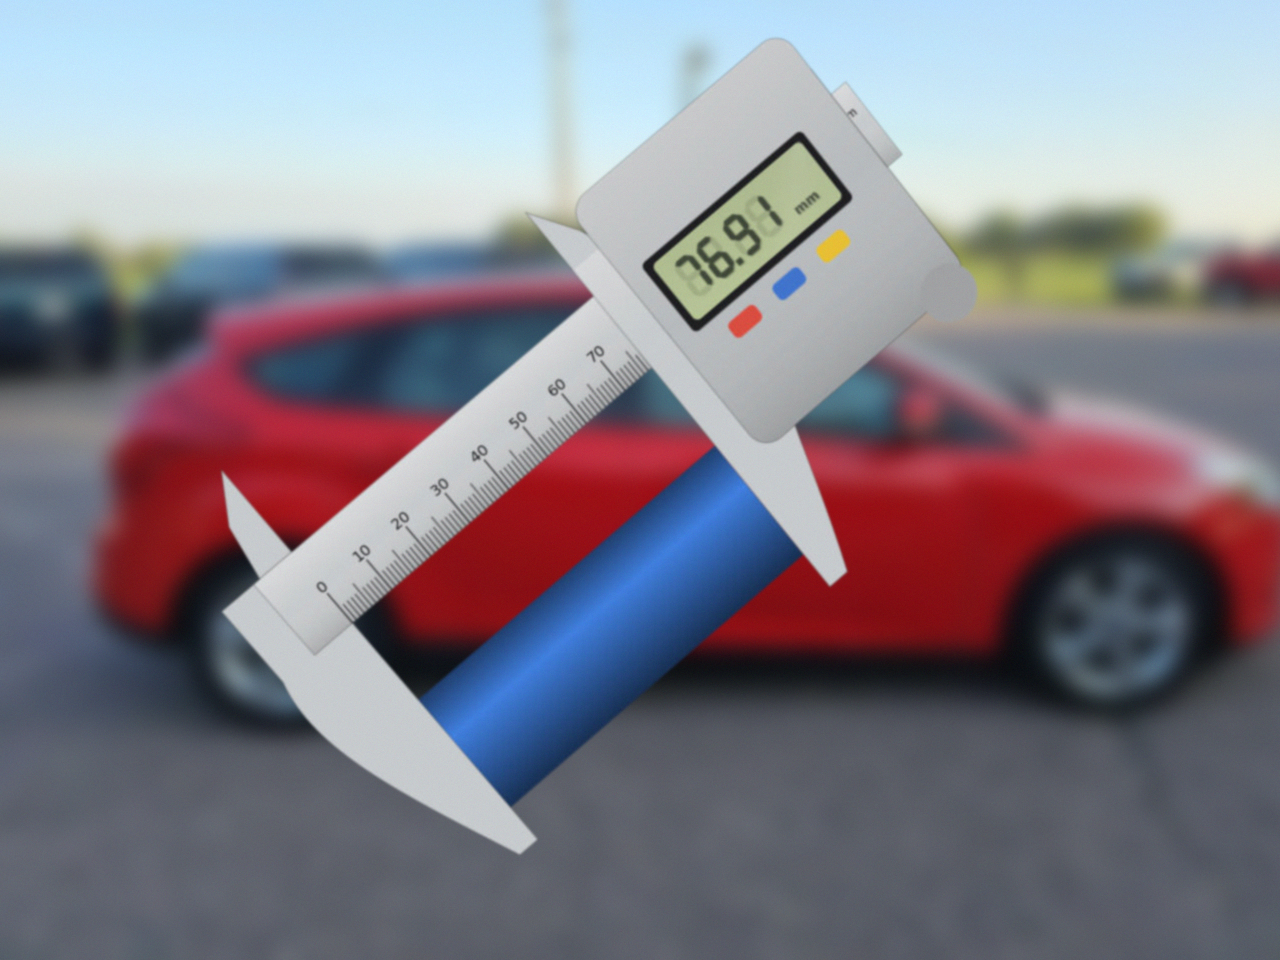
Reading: 76.91 mm
